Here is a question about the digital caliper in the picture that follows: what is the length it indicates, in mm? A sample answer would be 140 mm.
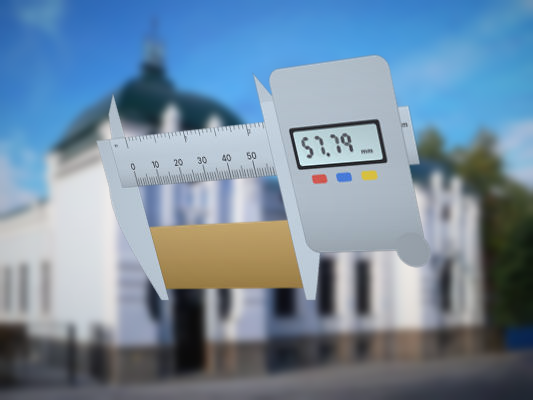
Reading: 57.79 mm
